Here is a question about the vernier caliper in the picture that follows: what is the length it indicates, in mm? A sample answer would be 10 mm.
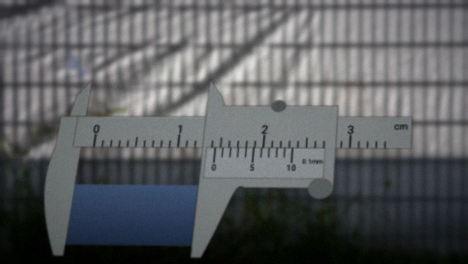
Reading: 14.4 mm
